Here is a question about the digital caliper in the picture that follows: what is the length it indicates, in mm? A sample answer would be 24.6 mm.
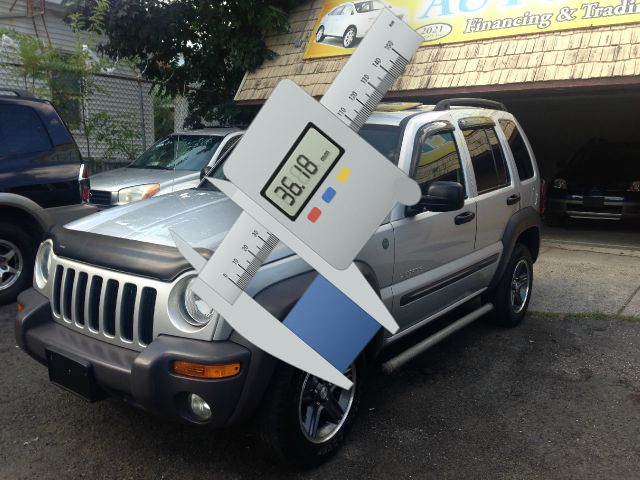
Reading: 36.18 mm
